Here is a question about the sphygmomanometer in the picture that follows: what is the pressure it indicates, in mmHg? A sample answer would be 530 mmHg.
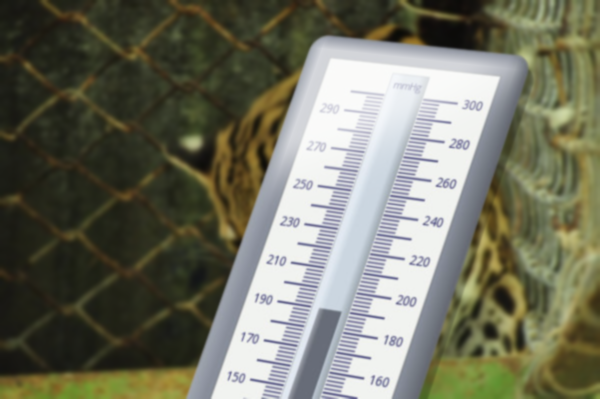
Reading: 190 mmHg
